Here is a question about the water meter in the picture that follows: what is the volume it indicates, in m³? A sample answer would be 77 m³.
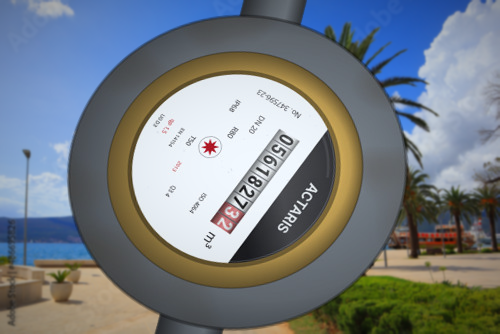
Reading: 561827.32 m³
